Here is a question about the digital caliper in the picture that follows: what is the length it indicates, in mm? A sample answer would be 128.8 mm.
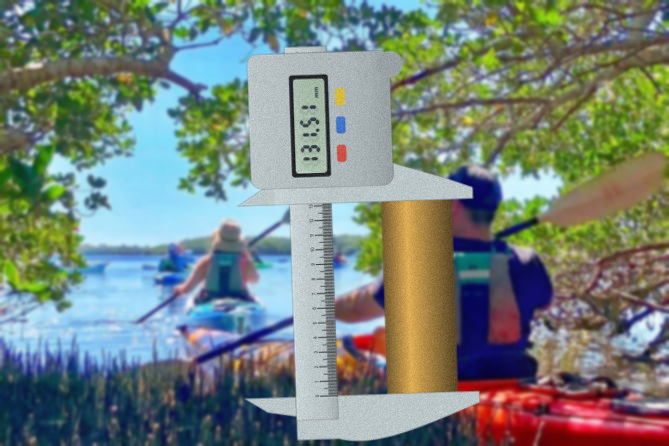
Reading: 131.51 mm
